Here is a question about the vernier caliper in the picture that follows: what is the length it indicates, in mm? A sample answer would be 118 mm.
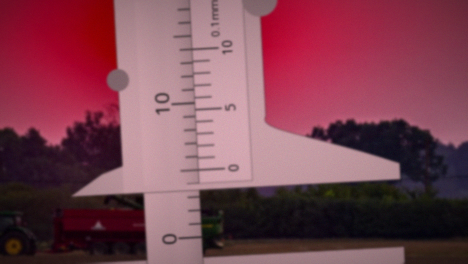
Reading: 5.0 mm
